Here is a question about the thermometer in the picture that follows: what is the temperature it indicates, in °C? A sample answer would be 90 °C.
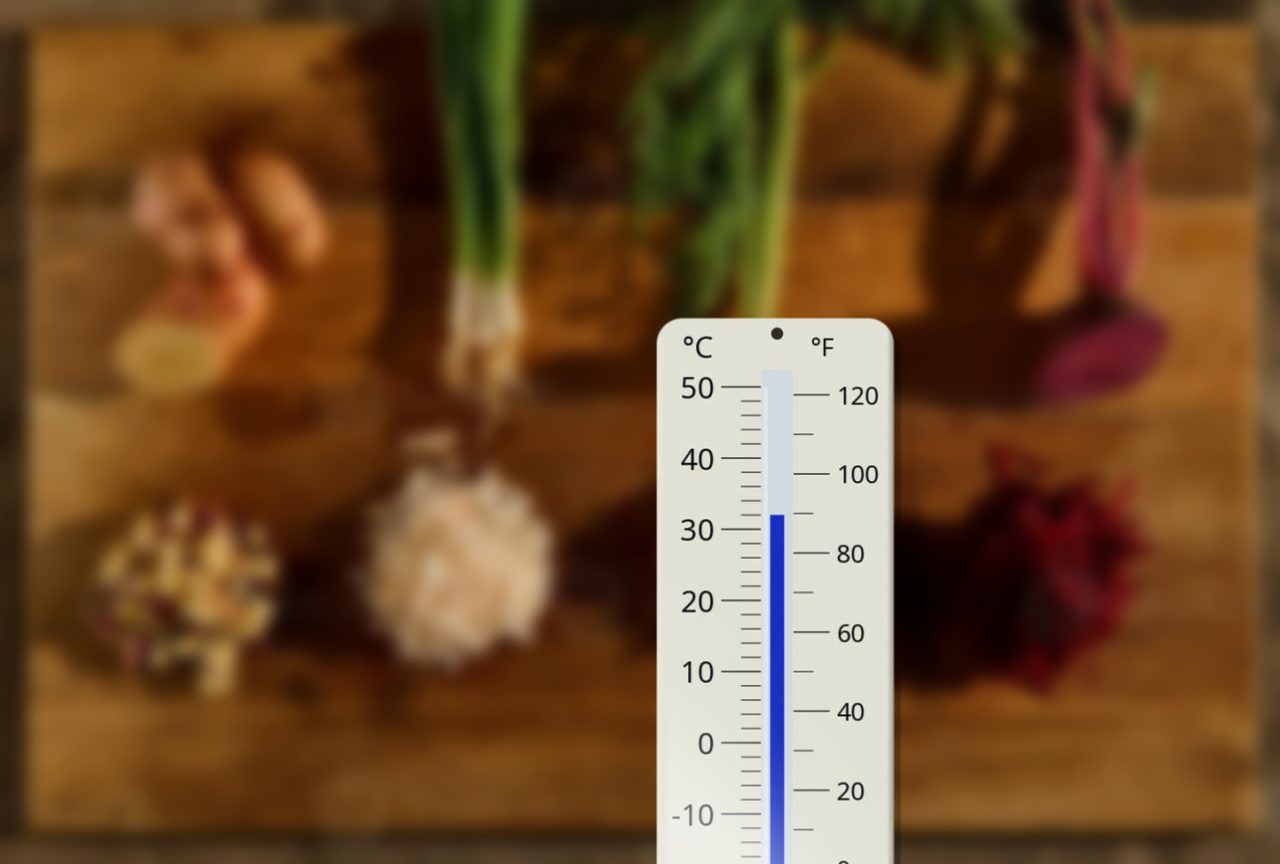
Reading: 32 °C
